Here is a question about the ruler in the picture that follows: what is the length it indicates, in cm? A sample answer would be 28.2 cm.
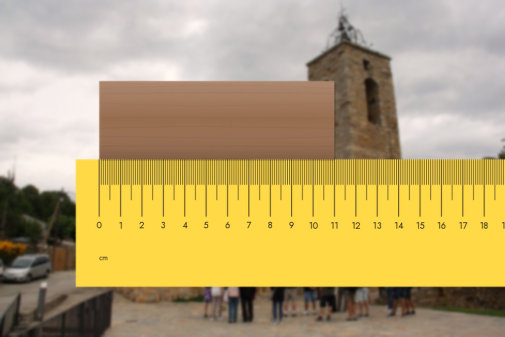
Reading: 11 cm
